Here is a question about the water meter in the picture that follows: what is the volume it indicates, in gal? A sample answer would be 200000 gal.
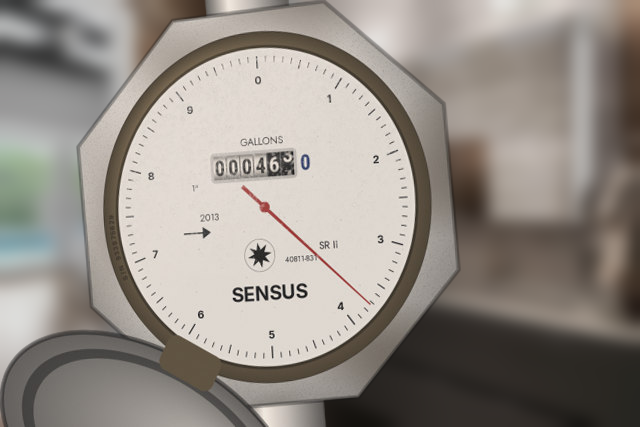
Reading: 4633.7 gal
